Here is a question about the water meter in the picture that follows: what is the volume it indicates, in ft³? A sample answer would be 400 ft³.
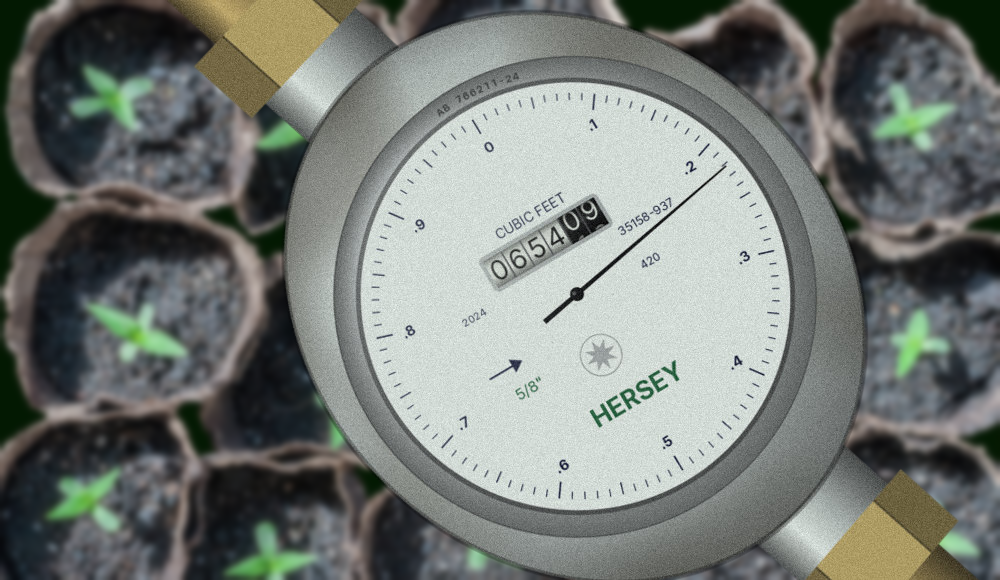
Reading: 65409.22 ft³
